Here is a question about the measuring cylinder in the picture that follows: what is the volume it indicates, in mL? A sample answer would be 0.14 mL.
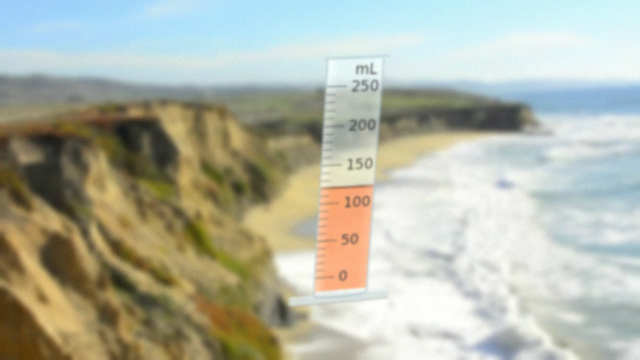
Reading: 120 mL
